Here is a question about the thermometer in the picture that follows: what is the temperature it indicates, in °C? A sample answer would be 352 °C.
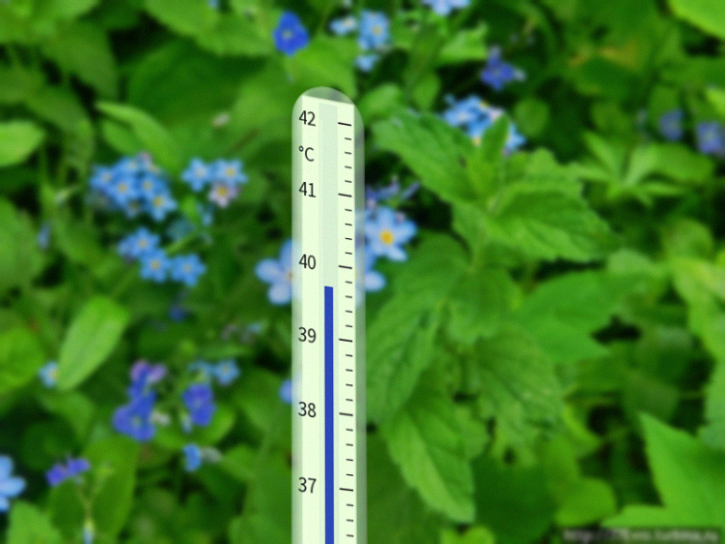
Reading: 39.7 °C
